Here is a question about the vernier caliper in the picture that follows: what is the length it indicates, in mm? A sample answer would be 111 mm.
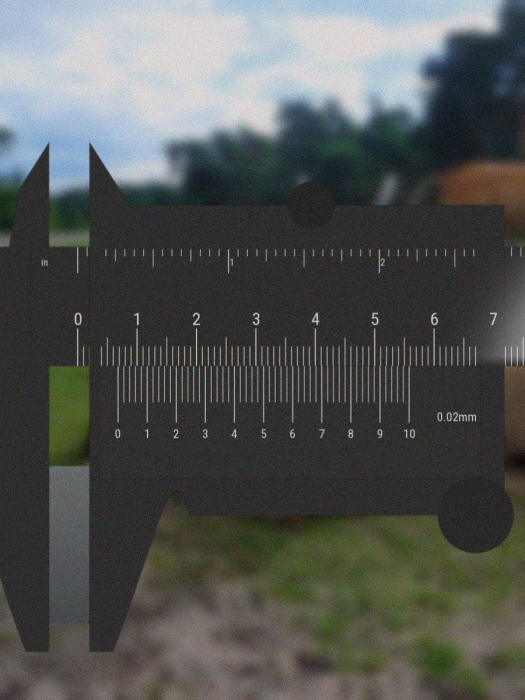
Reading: 6.8 mm
